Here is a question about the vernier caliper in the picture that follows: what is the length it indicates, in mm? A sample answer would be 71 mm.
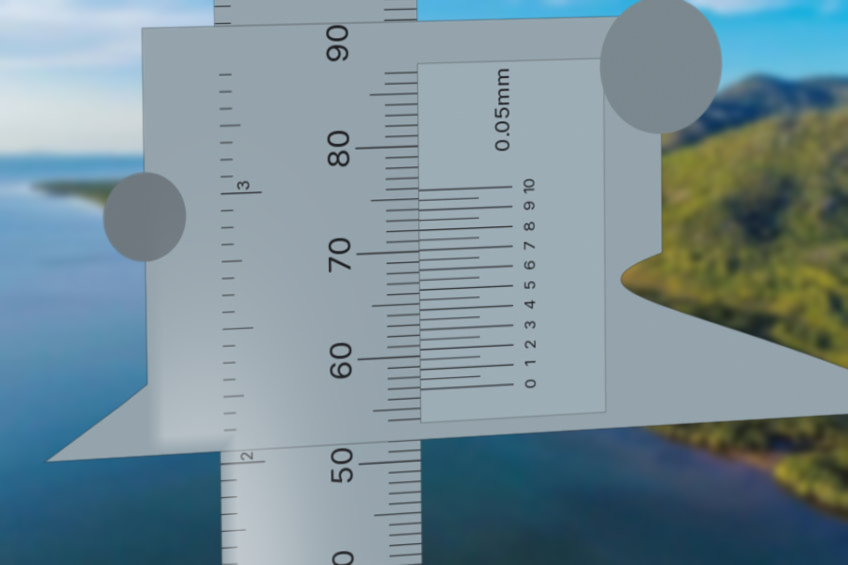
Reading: 56.8 mm
